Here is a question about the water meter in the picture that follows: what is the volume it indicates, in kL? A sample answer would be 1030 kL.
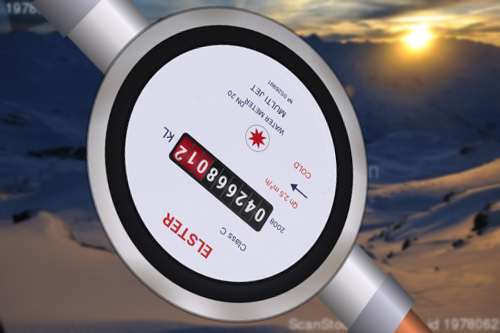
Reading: 42668.012 kL
